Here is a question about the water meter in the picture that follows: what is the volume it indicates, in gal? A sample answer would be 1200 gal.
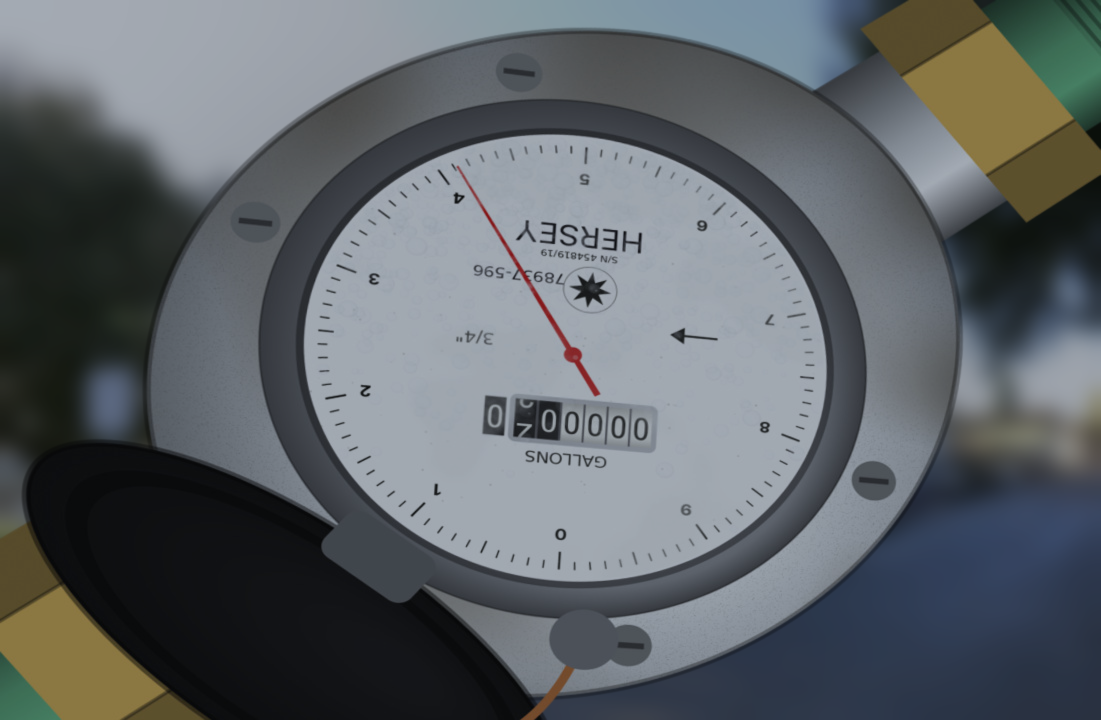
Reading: 24.1 gal
